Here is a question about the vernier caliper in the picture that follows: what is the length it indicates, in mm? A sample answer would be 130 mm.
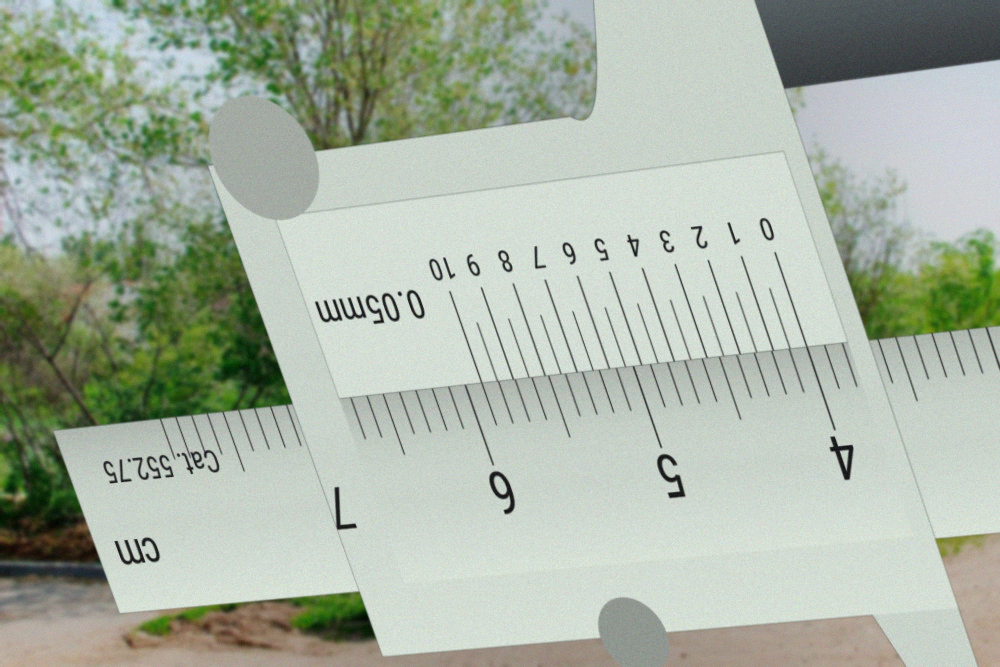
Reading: 40.0 mm
